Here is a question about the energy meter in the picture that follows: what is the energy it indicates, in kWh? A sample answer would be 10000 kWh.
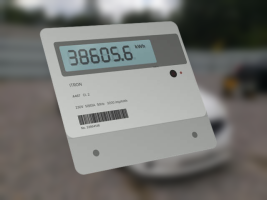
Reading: 38605.6 kWh
